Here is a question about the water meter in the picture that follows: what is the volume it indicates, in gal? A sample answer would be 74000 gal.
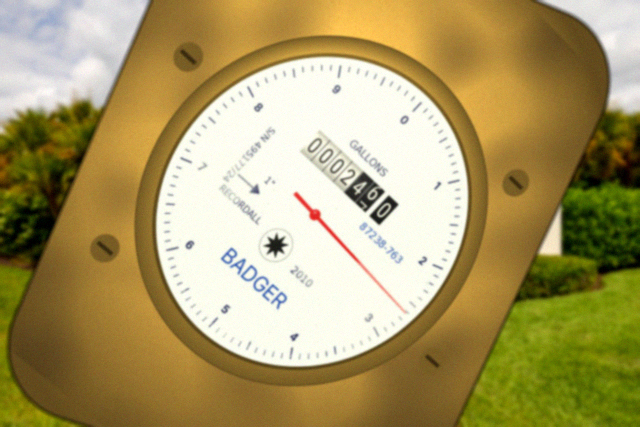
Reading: 2462.6 gal
